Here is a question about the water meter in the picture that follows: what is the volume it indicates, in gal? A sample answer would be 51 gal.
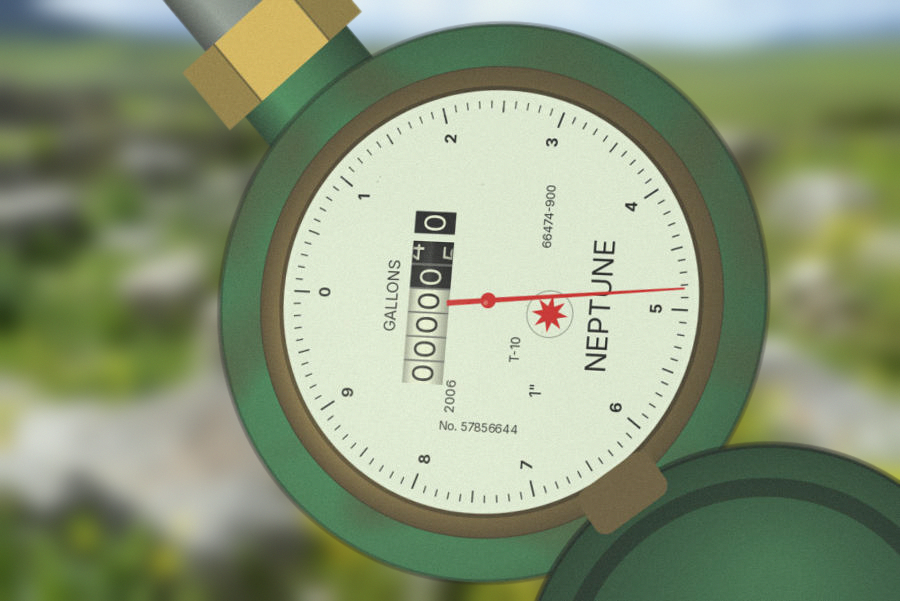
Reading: 44.8 gal
